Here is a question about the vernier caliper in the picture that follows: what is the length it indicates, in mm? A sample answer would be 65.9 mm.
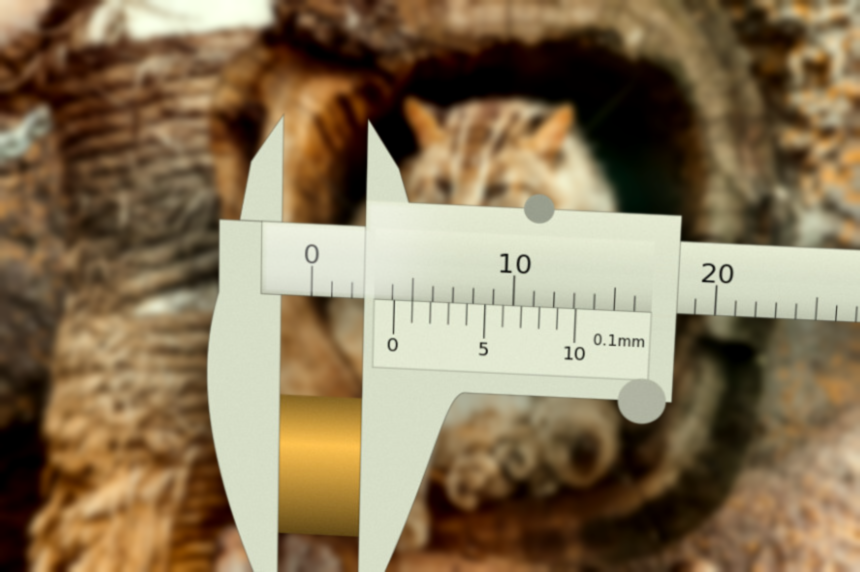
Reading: 4.1 mm
